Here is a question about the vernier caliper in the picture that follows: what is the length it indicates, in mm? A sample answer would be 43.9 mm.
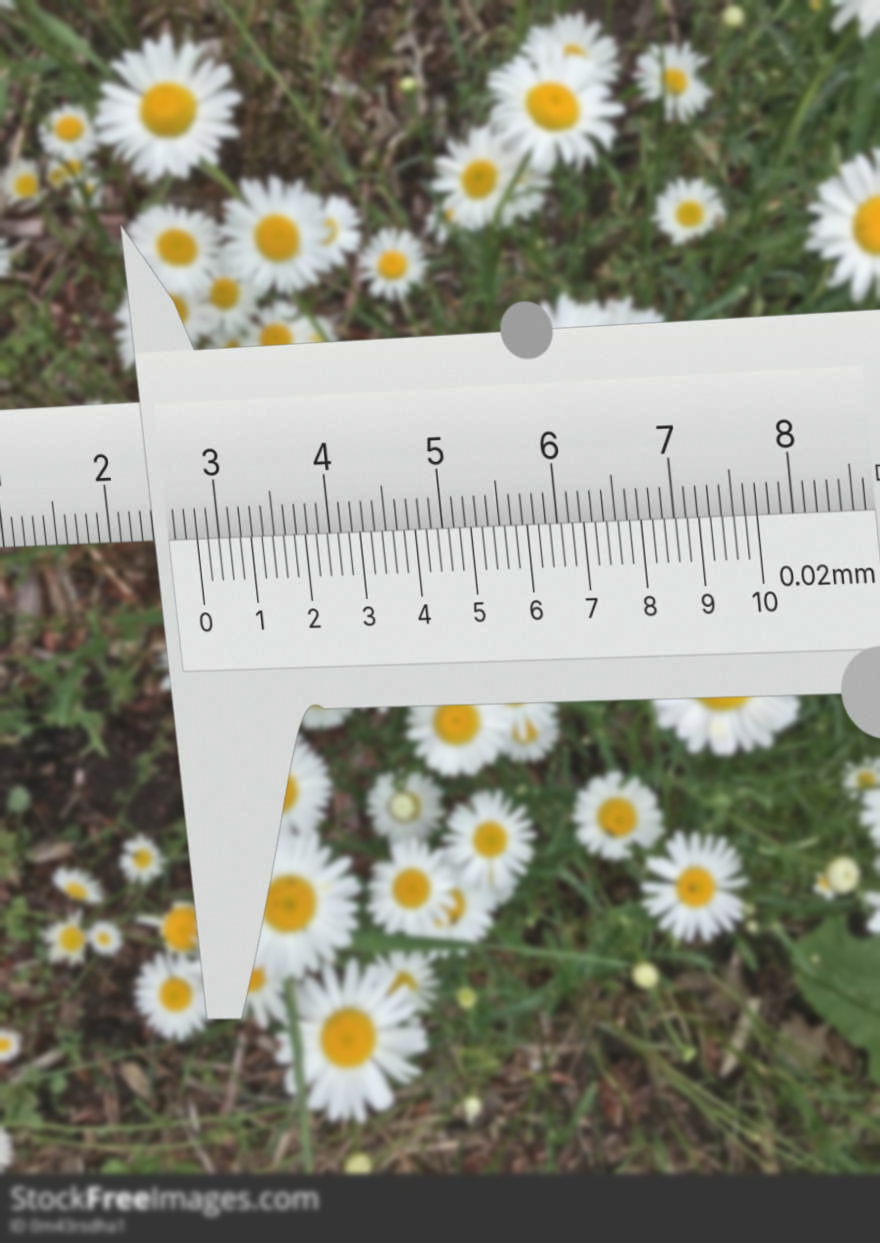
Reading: 28.0 mm
